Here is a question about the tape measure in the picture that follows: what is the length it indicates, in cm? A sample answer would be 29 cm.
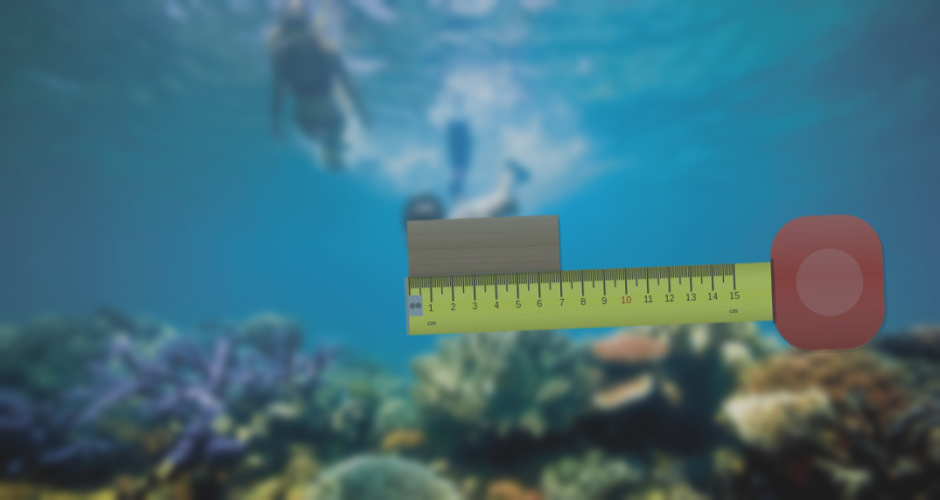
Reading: 7 cm
